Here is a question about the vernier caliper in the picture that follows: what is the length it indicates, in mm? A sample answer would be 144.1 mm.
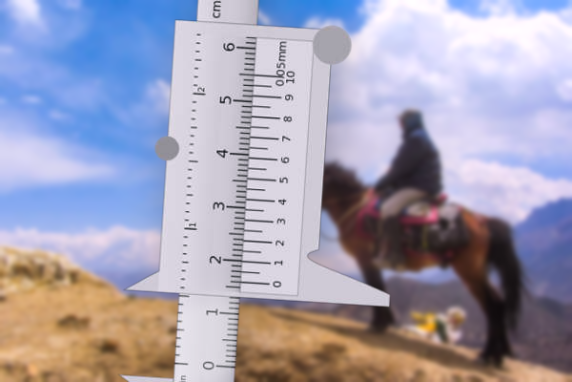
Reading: 16.0 mm
